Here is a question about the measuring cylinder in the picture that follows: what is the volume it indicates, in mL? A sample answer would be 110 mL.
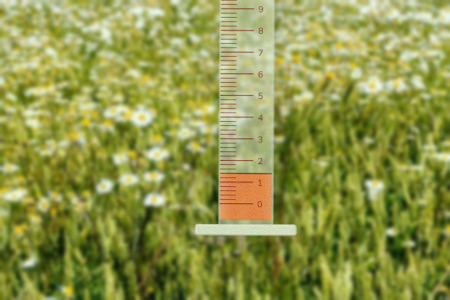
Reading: 1.4 mL
